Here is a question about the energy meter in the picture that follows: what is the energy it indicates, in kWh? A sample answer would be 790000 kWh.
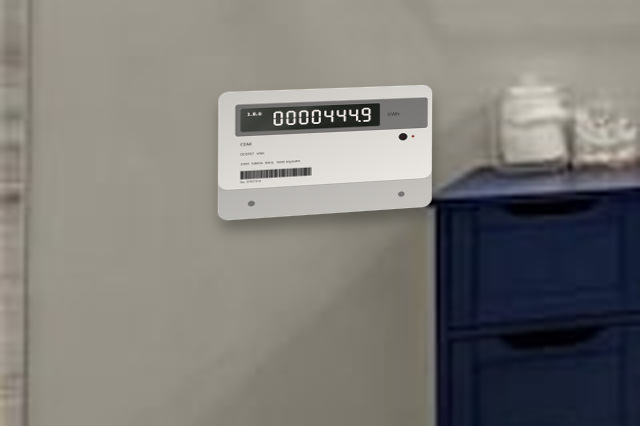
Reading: 444.9 kWh
